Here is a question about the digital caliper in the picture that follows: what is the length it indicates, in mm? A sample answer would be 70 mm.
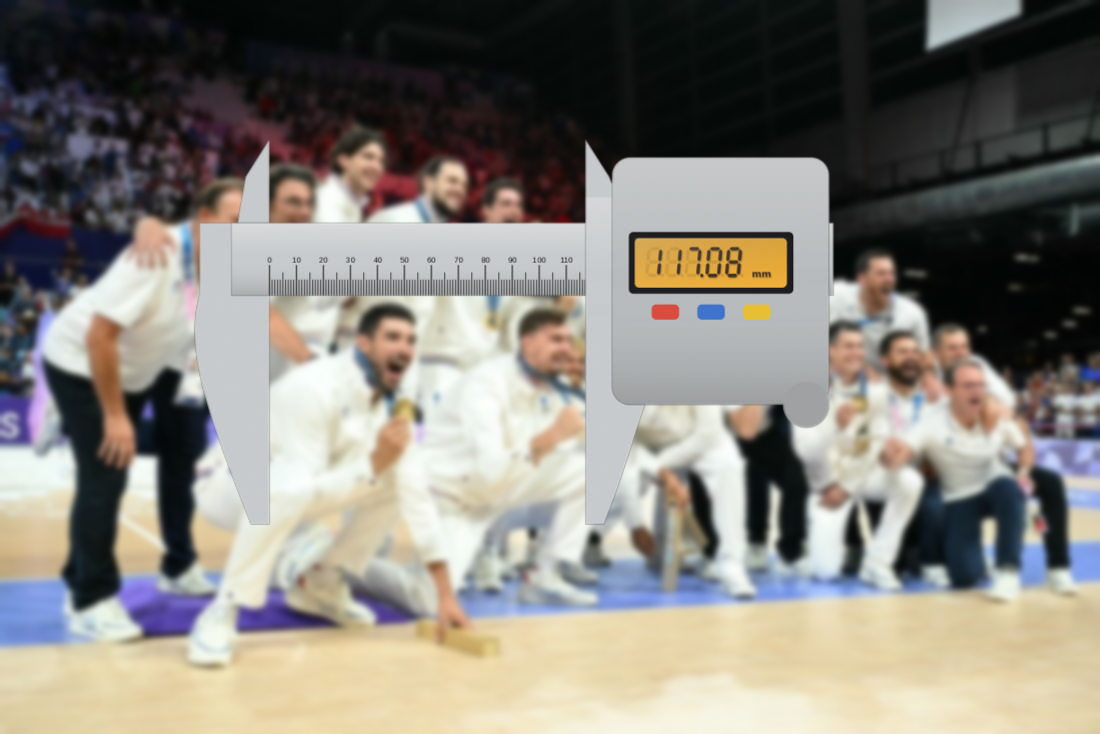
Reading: 117.08 mm
